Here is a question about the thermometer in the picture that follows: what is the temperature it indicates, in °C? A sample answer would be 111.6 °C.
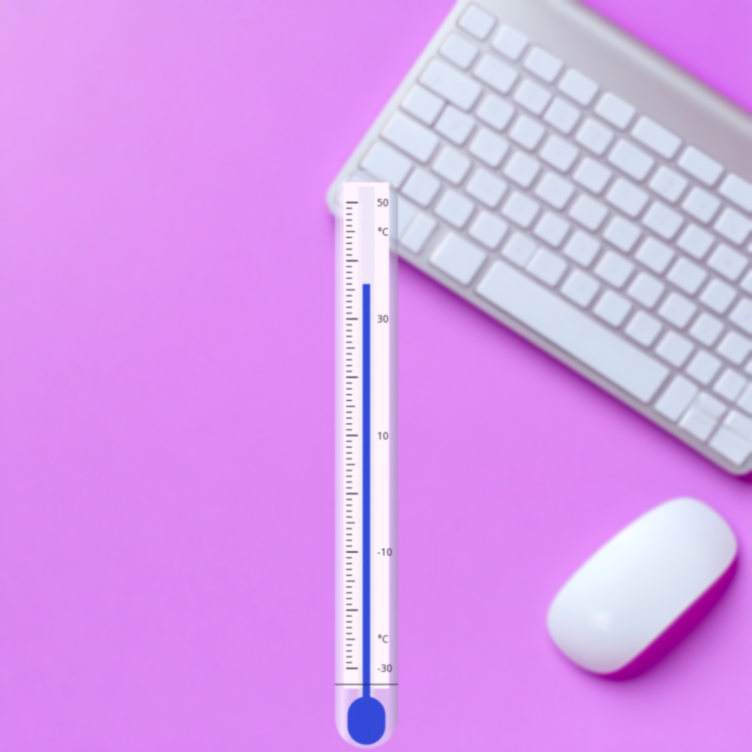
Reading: 36 °C
